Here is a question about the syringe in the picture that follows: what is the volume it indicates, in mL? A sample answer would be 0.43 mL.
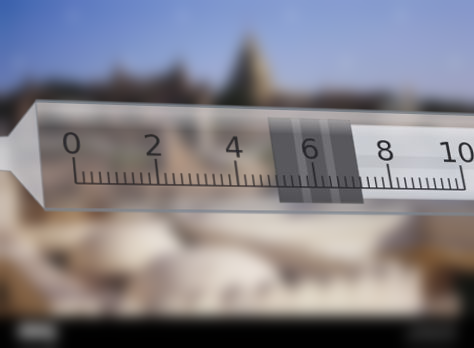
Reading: 5 mL
